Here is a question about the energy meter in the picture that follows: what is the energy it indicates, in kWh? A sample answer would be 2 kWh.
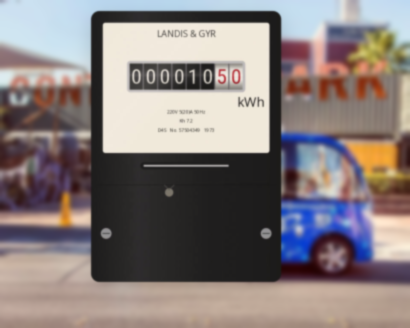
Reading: 10.50 kWh
